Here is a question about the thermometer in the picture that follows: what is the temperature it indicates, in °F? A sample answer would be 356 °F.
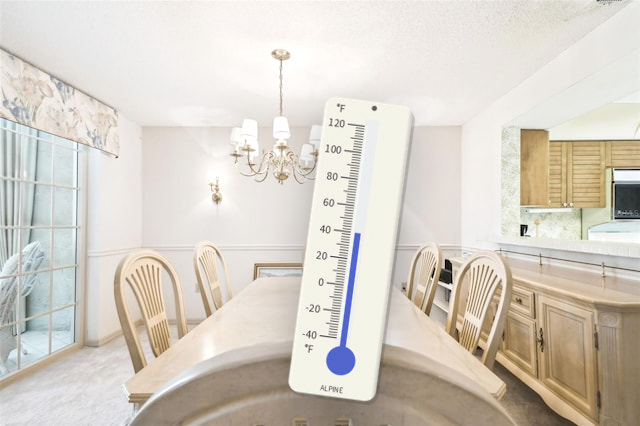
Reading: 40 °F
